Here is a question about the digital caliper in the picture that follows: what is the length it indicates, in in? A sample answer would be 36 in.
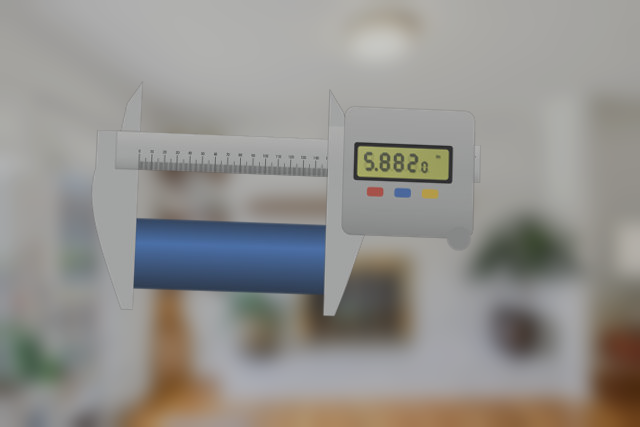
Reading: 5.8820 in
